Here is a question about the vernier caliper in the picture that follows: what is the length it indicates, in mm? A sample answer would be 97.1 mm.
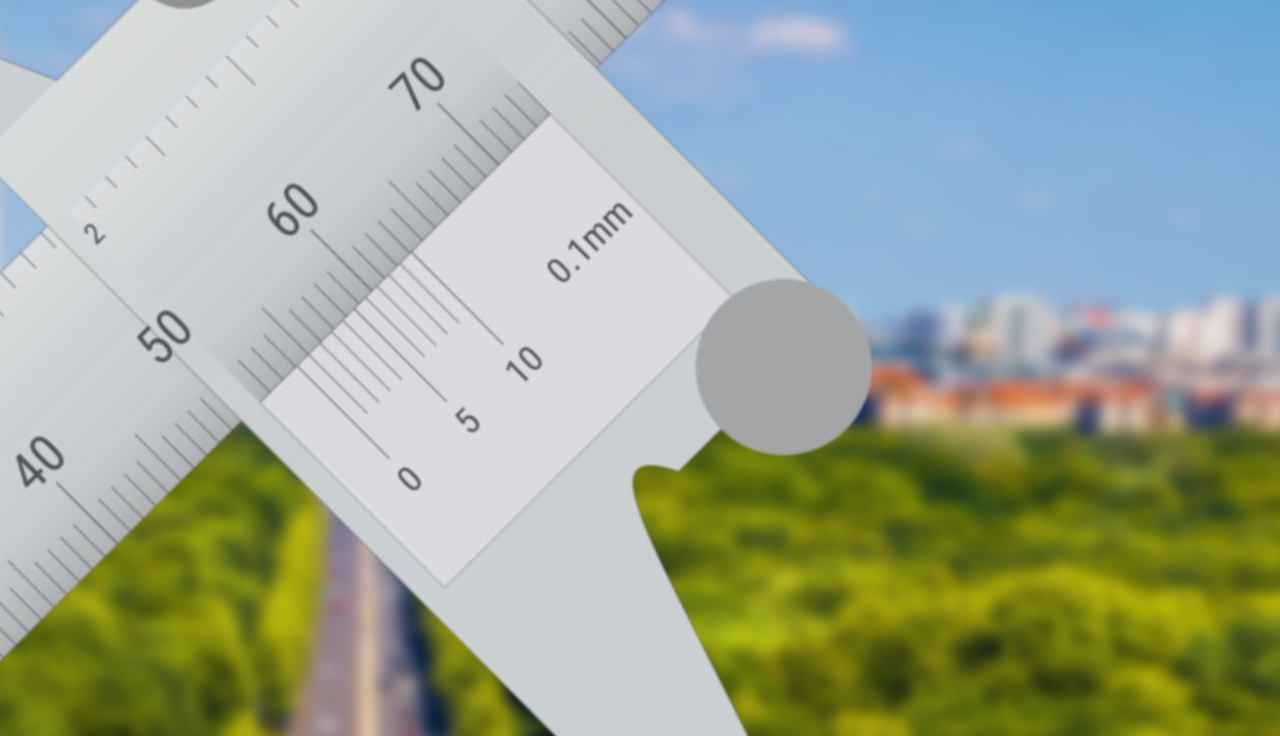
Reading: 54.1 mm
